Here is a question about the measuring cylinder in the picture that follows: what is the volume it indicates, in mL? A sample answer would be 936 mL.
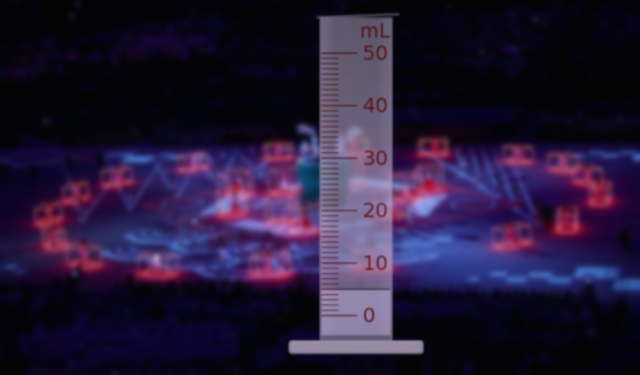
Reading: 5 mL
